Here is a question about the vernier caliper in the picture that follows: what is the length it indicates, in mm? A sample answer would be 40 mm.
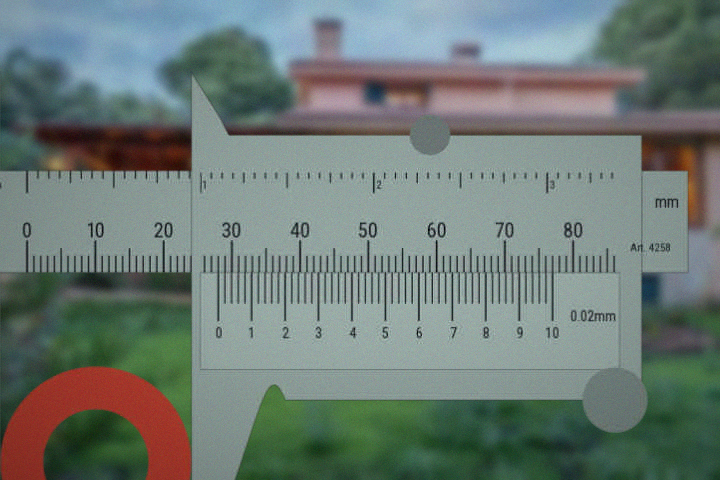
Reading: 28.0 mm
